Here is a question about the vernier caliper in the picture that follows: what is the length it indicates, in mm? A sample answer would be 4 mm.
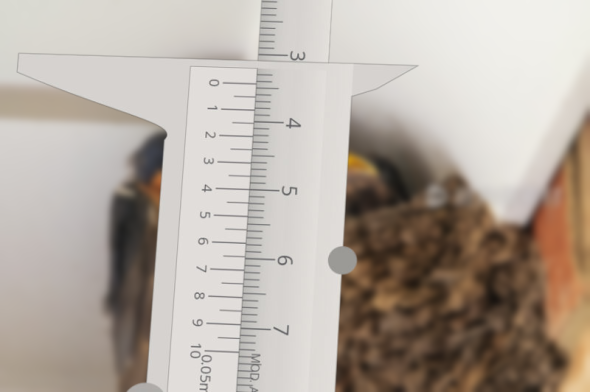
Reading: 34.4 mm
